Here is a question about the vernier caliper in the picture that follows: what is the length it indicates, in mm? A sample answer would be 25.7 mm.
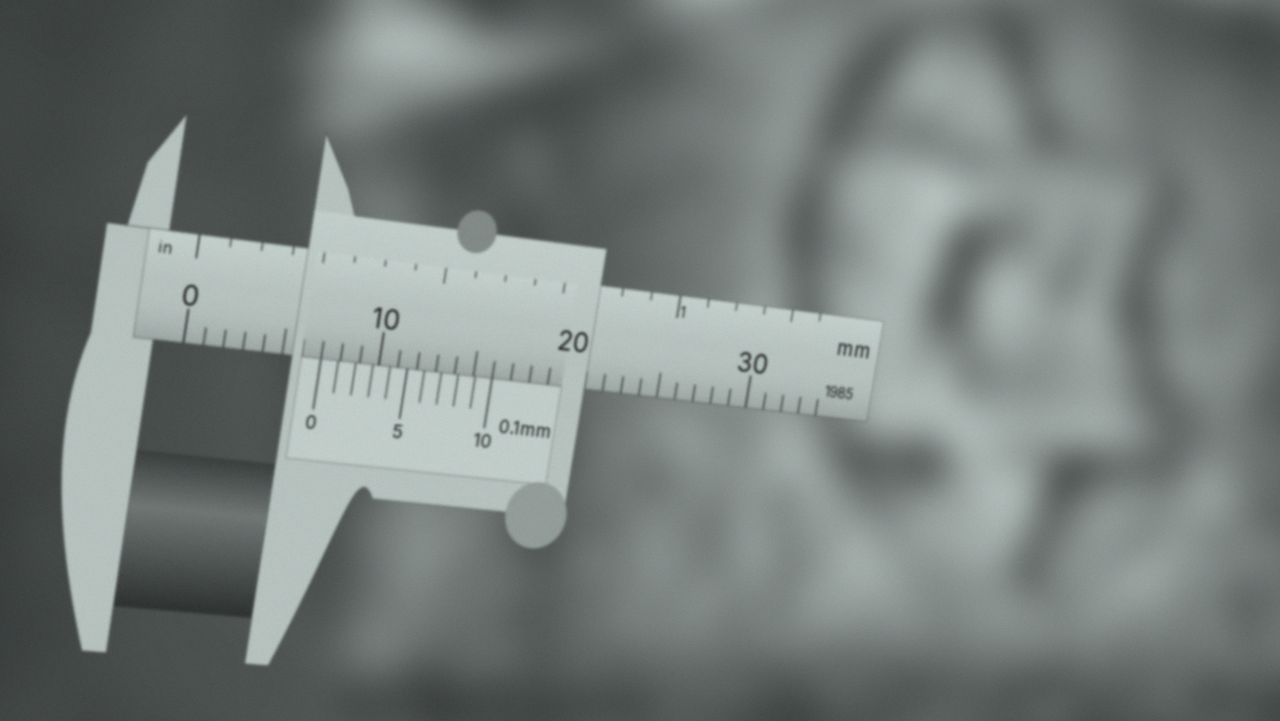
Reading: 7.0 mm
